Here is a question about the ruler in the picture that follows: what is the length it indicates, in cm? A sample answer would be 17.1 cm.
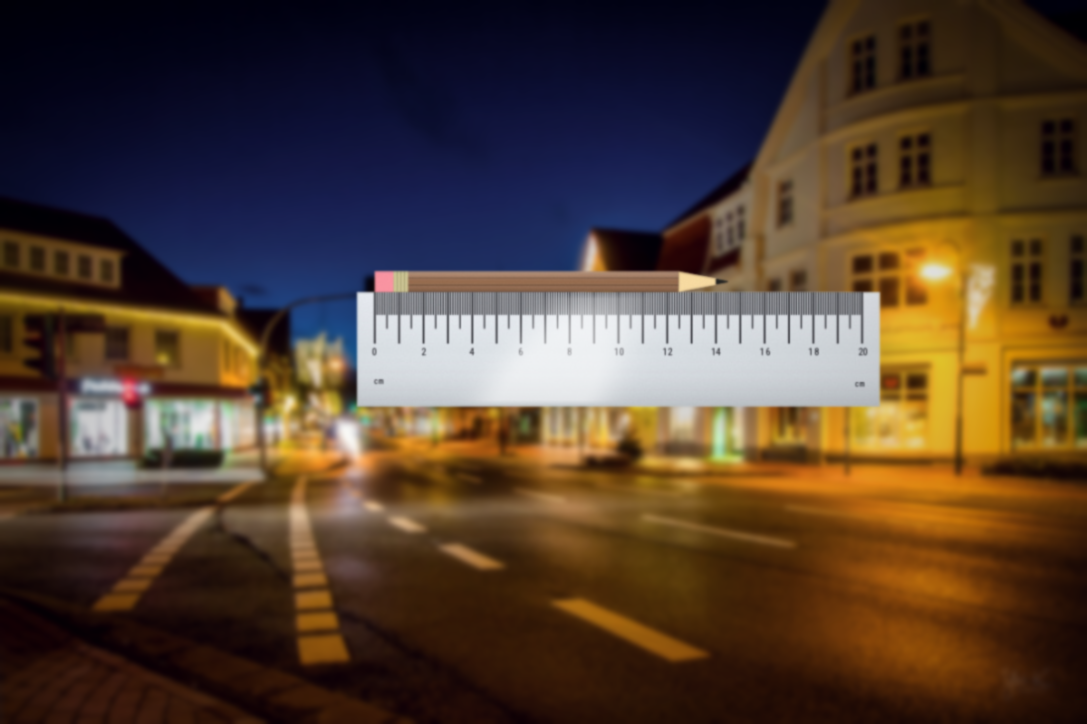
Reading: 14.5 cm
